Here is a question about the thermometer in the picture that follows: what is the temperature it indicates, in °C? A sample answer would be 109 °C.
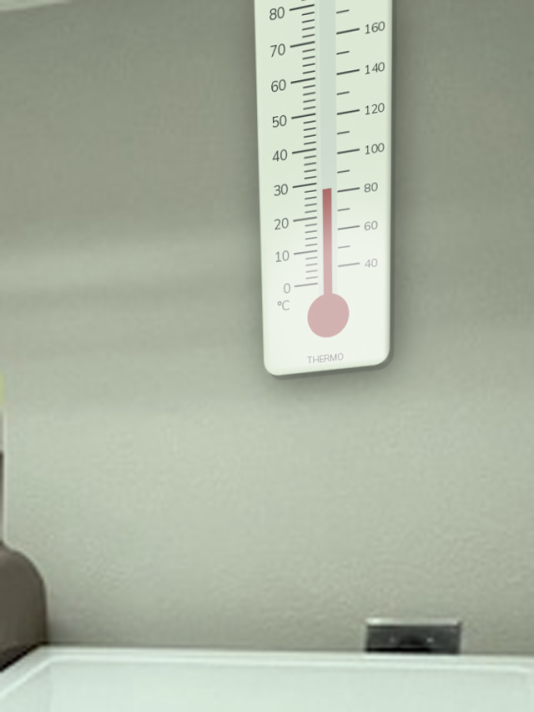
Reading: 28 °C
